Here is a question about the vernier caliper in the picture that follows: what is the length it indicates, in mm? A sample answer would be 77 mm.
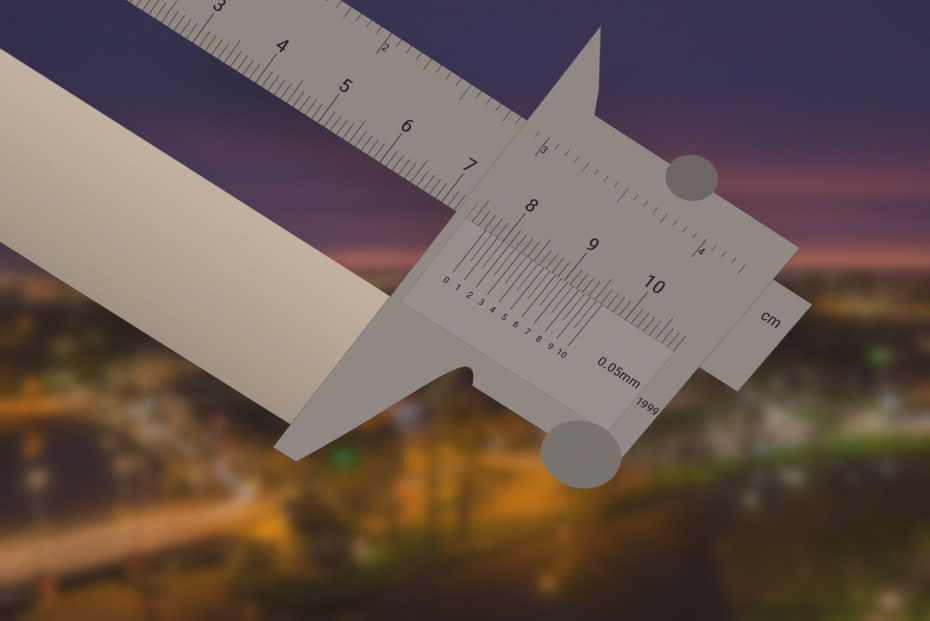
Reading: 77.2 mm
